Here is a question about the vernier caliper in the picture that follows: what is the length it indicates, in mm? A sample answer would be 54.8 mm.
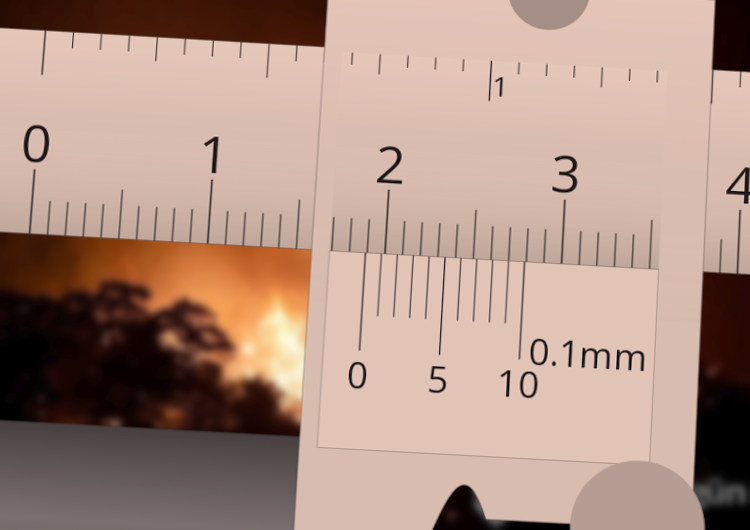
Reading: 18.9 mm
